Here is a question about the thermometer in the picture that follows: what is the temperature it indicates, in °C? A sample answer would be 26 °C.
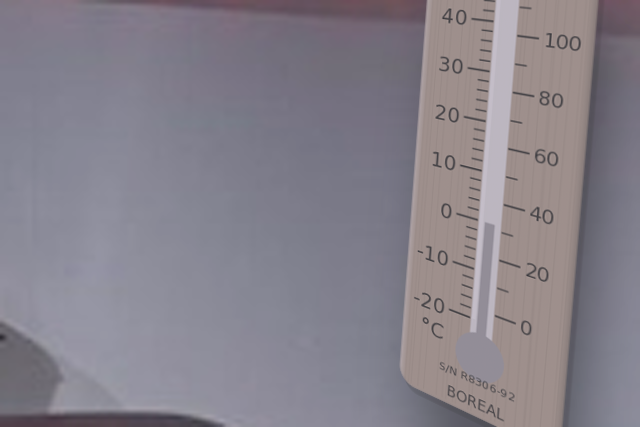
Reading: 0 °C
